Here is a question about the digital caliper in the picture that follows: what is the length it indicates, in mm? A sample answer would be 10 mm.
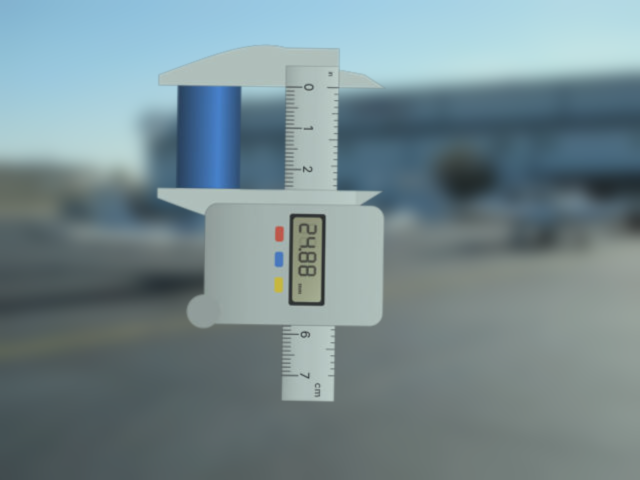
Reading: 24.88 mm
